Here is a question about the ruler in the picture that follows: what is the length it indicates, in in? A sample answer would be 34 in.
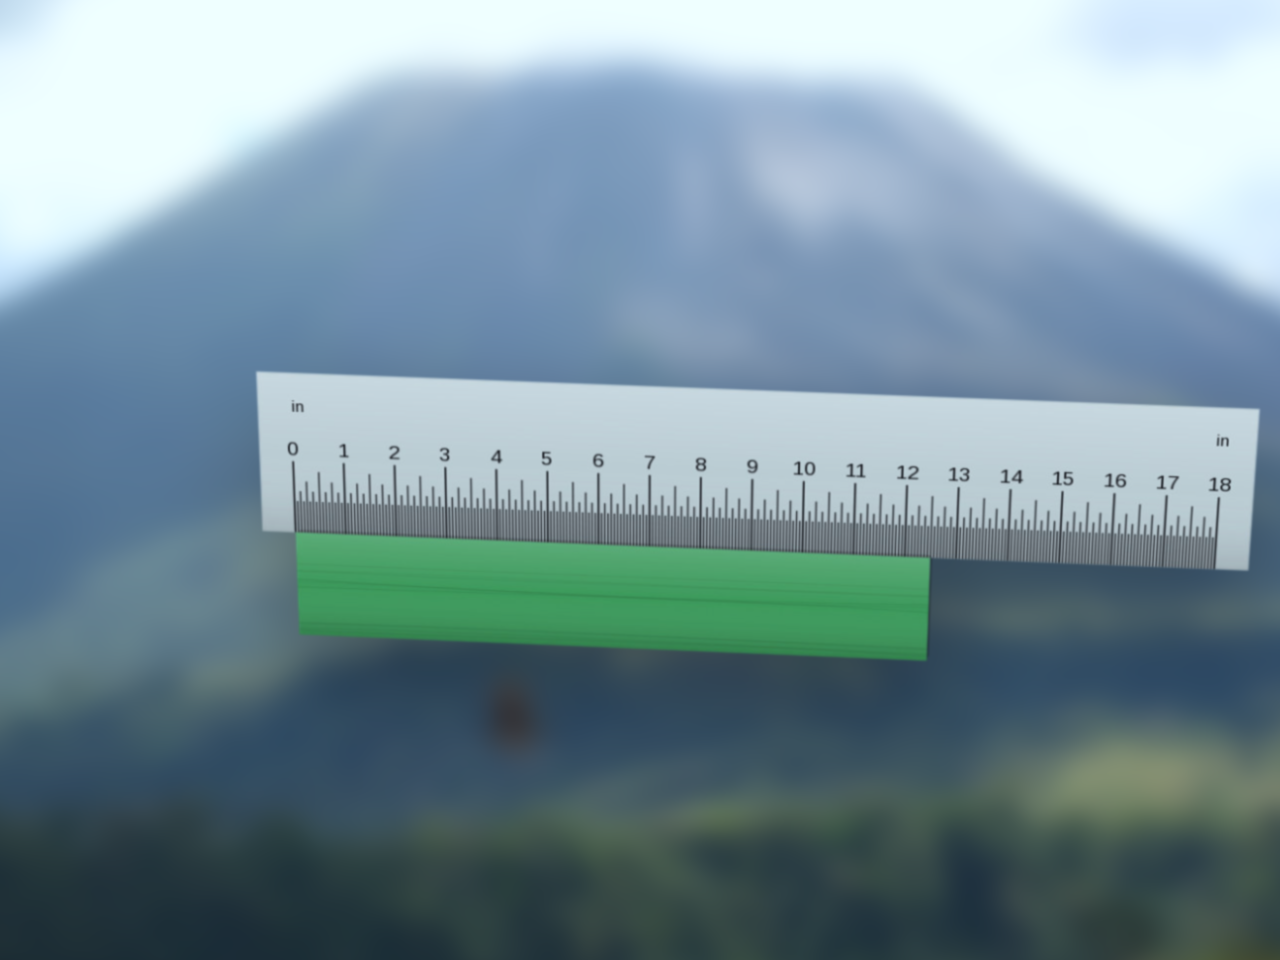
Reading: 12.5 in
